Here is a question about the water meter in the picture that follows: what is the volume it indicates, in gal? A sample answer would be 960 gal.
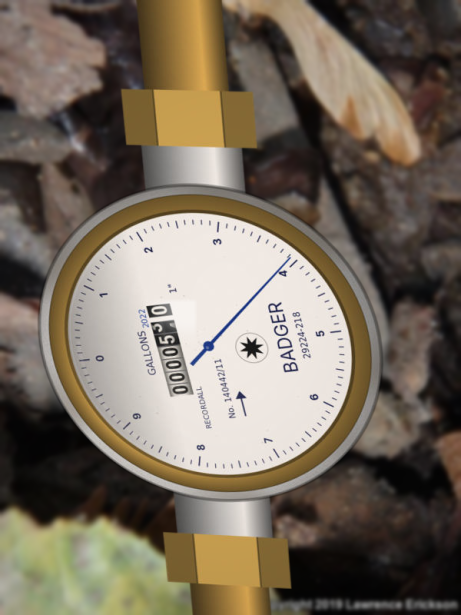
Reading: 533.9 gal
